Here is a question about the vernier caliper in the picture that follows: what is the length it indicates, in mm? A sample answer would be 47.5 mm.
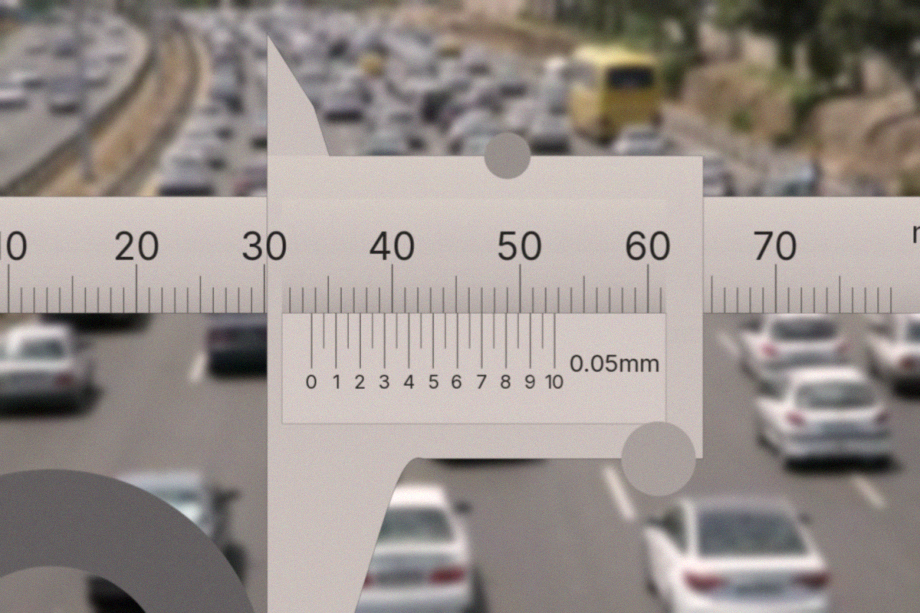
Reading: 33.7 mm
